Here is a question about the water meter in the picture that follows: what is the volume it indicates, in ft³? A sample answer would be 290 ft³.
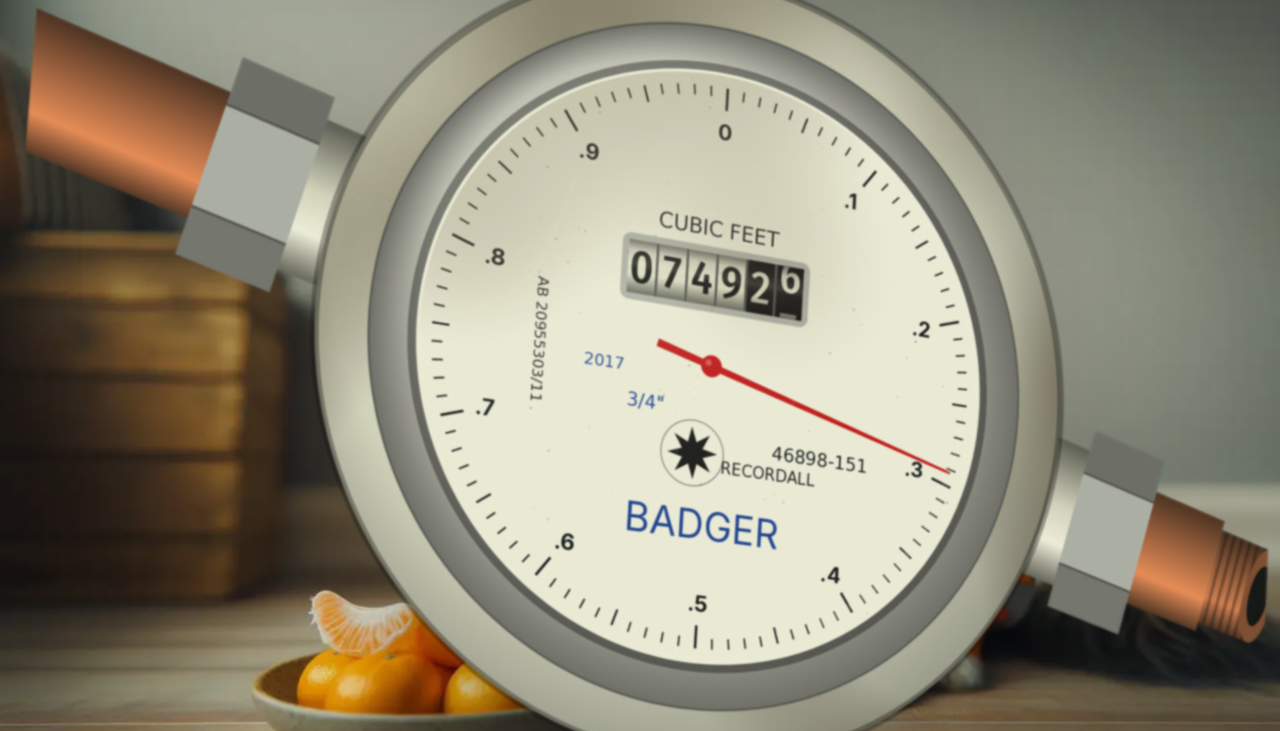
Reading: 74926.29 ft³
